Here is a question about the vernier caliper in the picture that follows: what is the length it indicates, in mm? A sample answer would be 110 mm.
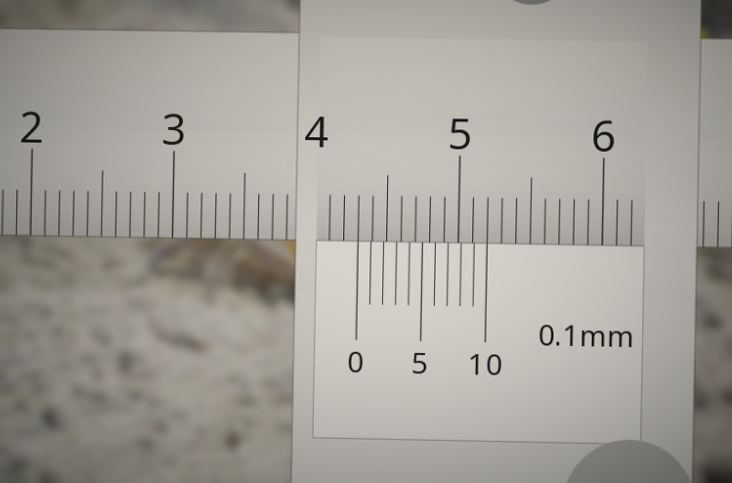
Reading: 43.0 mm
